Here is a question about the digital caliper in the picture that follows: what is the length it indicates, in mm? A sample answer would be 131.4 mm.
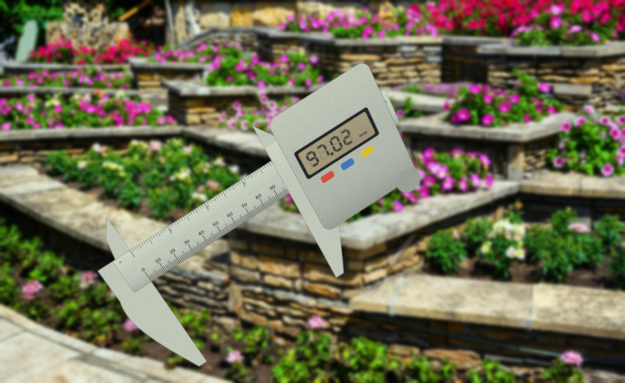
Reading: 97.02 mm
